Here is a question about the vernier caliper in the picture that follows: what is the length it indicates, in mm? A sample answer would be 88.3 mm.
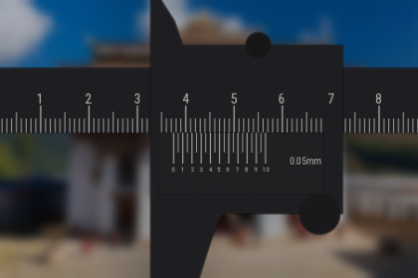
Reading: 37.5 mm
